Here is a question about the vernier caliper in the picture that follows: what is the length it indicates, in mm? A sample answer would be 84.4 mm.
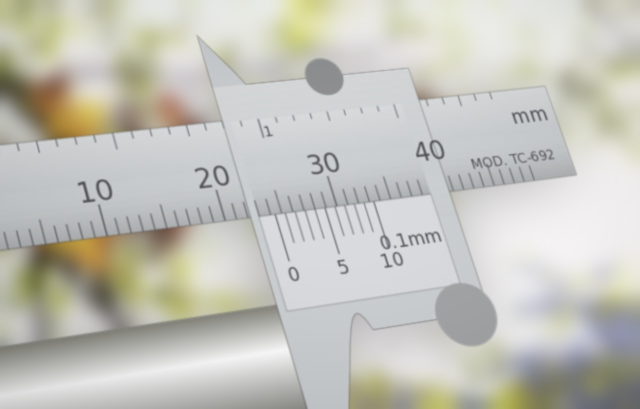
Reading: 24.4 mm
